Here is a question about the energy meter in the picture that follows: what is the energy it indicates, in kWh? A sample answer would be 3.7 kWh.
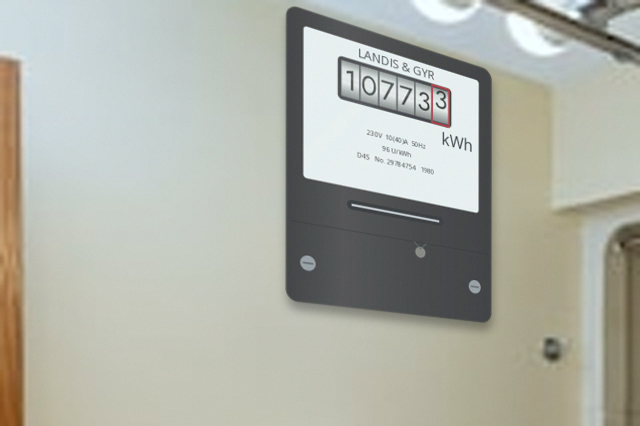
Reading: 10773.3 kWh
